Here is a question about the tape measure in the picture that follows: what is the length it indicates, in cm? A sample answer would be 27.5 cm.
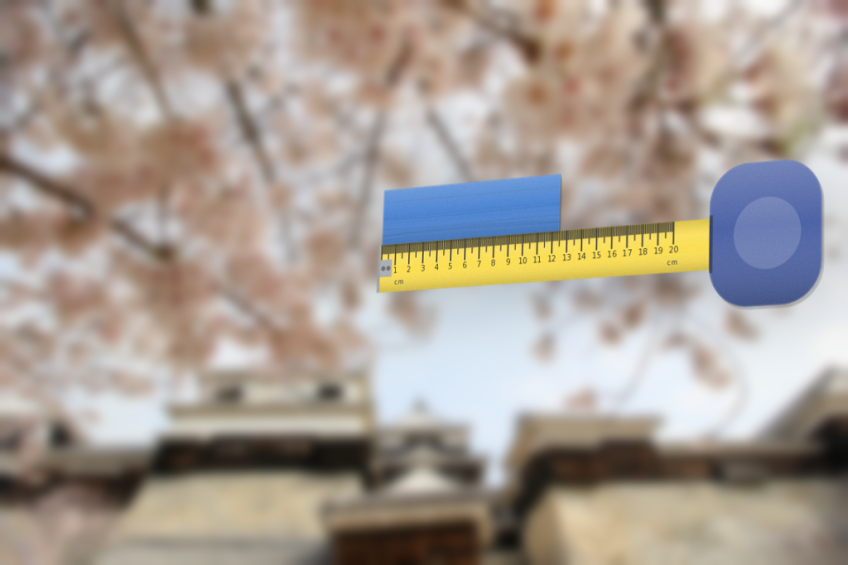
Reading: 12.5 cm
